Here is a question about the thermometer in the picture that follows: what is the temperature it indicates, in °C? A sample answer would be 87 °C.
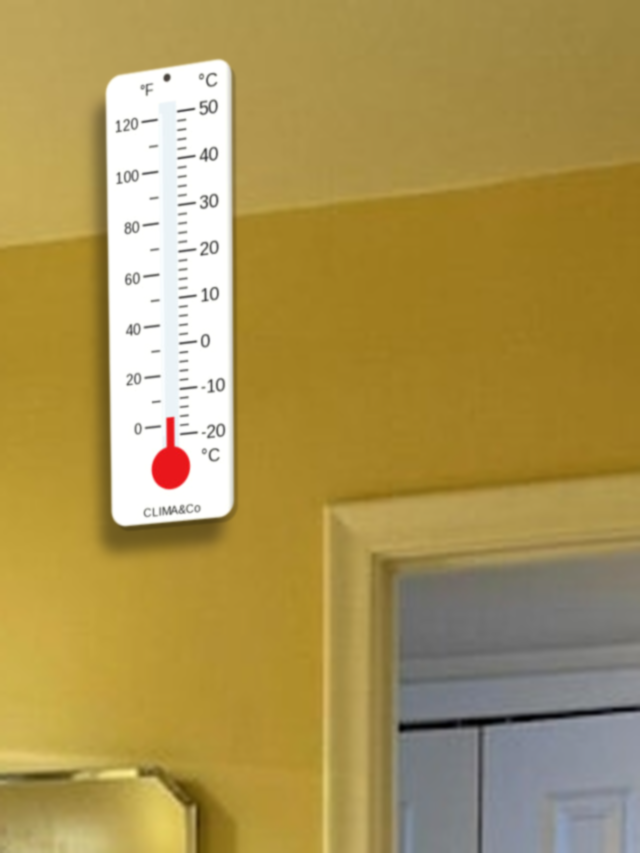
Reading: -16 °C
